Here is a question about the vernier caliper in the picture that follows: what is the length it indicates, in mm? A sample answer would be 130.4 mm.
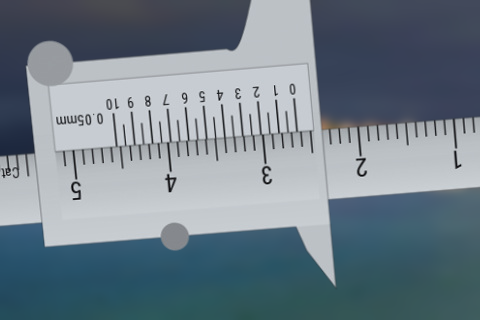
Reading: 26.4 mm
